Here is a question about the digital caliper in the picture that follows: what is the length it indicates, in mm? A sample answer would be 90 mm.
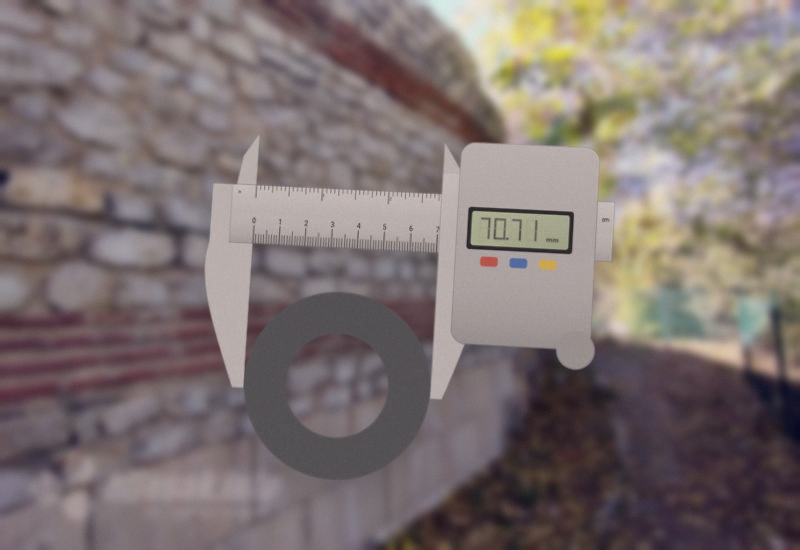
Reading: 70.71 mm
